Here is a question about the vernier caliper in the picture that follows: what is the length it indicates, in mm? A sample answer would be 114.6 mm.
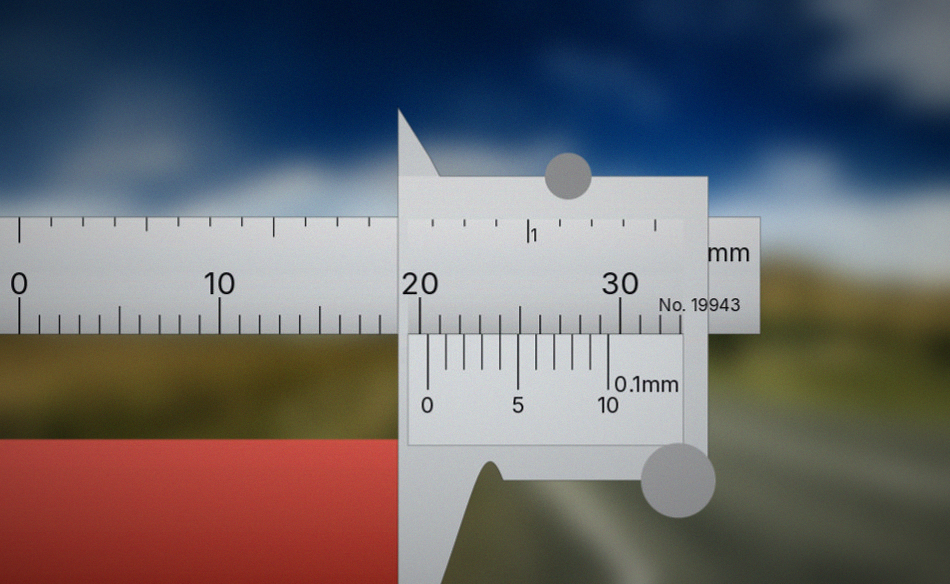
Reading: 20.4 mm
